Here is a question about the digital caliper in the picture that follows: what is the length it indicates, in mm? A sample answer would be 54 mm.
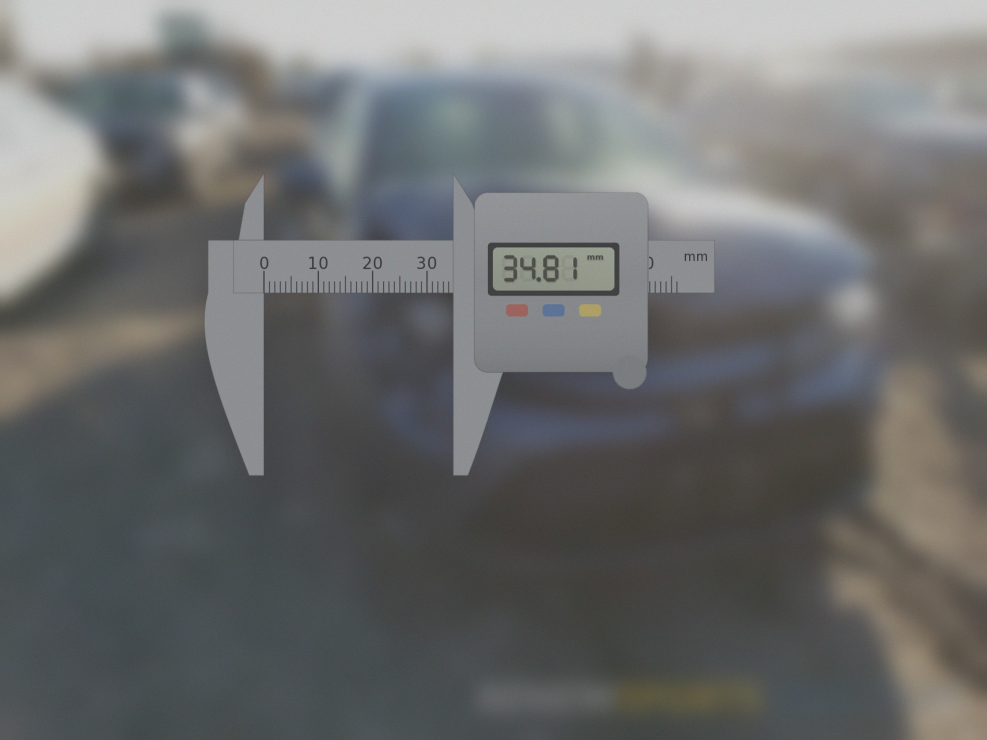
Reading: 34.81 mm
